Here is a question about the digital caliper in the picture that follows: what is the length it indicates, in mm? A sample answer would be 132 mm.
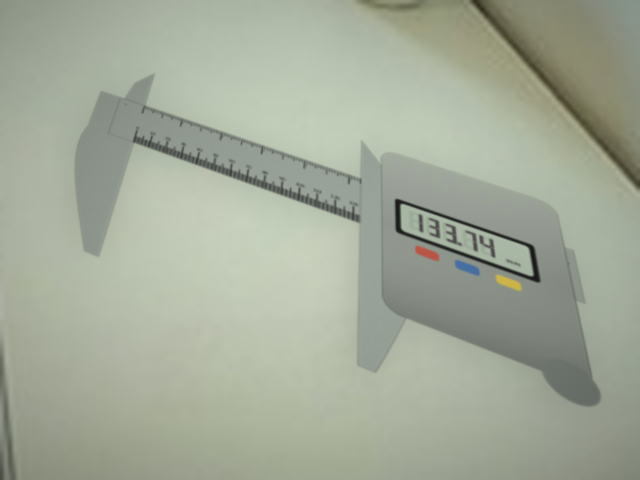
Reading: 133.74 mm
